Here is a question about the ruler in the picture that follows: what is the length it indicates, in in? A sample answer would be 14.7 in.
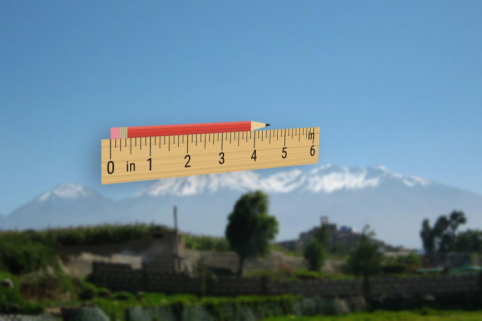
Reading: 4.5 in
